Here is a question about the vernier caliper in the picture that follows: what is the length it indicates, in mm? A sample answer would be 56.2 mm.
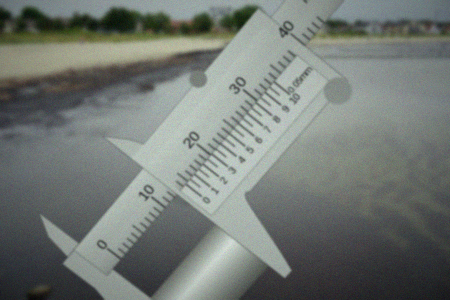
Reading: 14.5 mm
